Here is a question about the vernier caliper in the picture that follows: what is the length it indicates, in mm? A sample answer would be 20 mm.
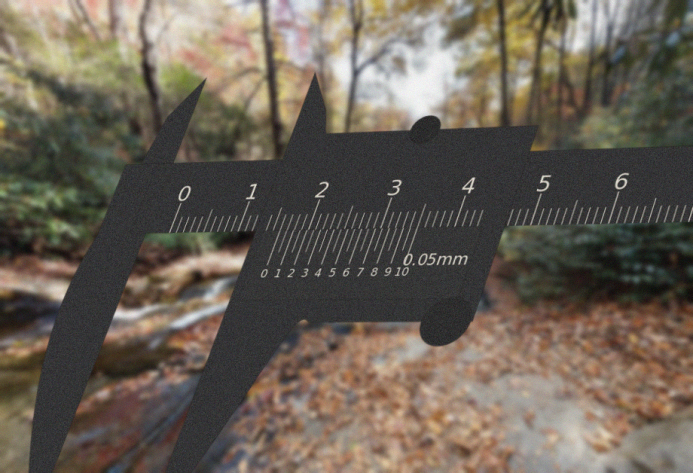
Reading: 16.0 mm
